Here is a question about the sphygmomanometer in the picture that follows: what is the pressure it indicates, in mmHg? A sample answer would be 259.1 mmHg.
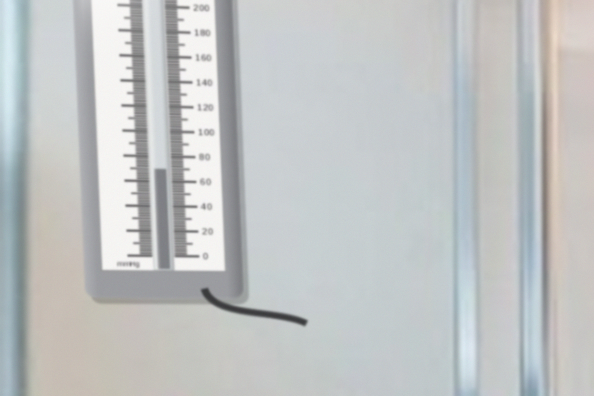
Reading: 70 mmHg
